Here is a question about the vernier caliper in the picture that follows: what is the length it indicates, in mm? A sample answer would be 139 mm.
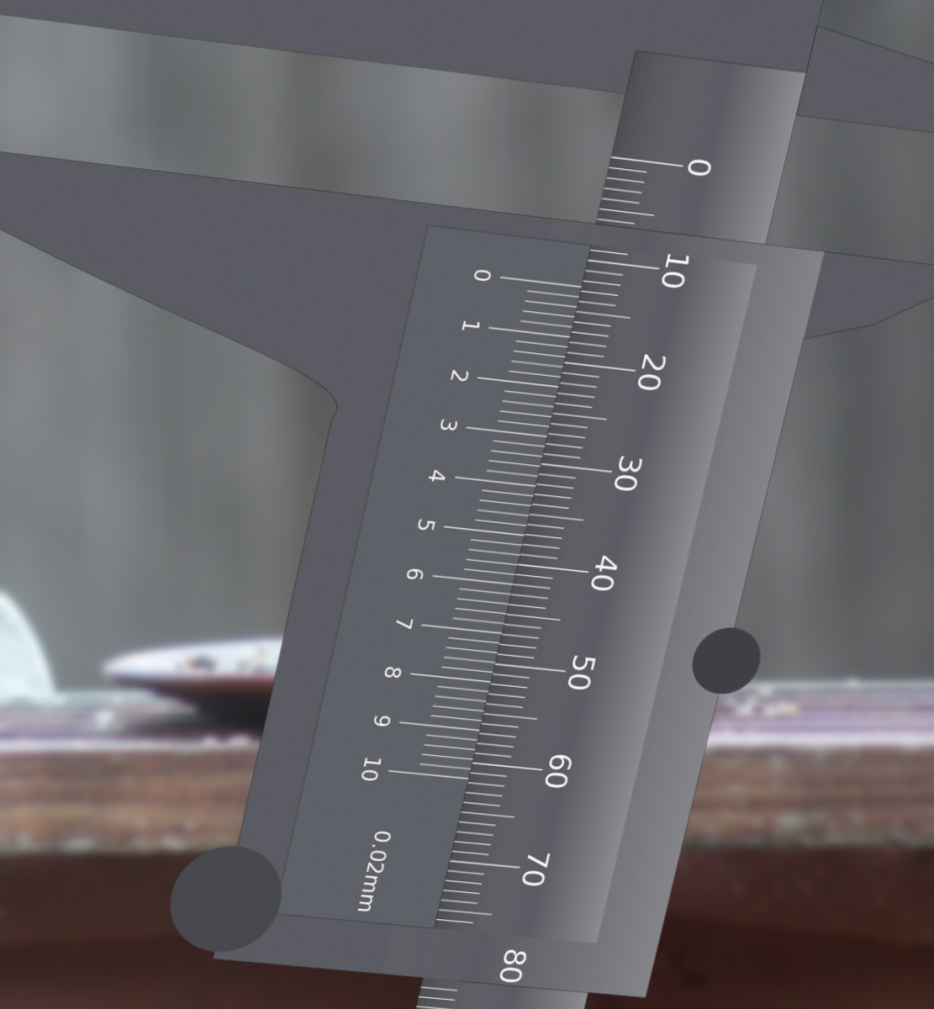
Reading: 12.6 mm
